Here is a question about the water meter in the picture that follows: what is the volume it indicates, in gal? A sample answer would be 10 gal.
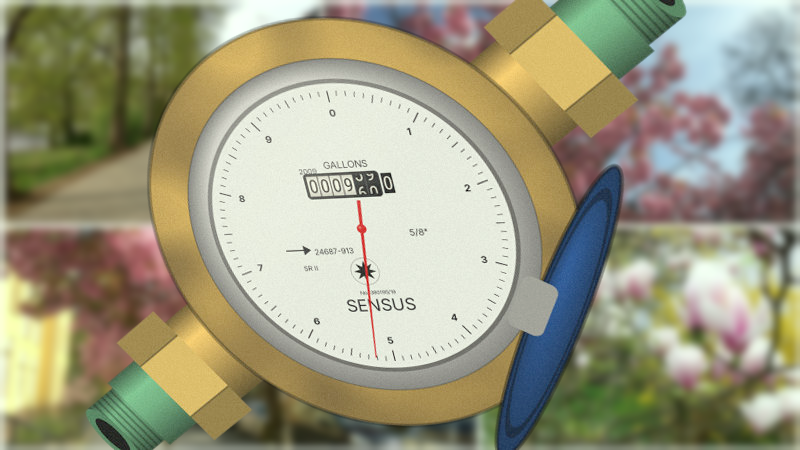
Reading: 9595.2 gal
